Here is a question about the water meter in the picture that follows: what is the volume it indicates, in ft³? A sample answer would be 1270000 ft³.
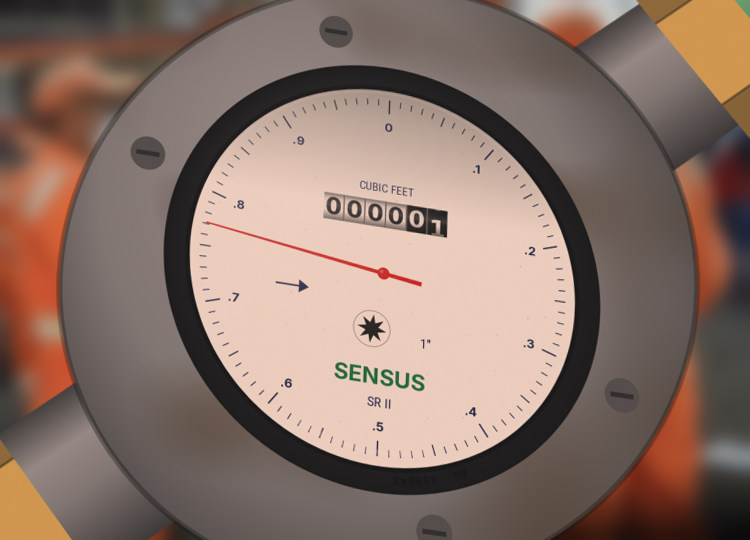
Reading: 0.77 ft³
